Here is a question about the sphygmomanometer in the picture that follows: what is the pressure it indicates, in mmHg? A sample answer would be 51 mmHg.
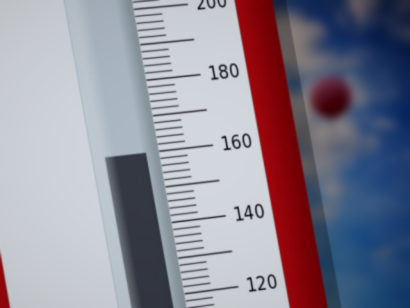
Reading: 160 mmHg
